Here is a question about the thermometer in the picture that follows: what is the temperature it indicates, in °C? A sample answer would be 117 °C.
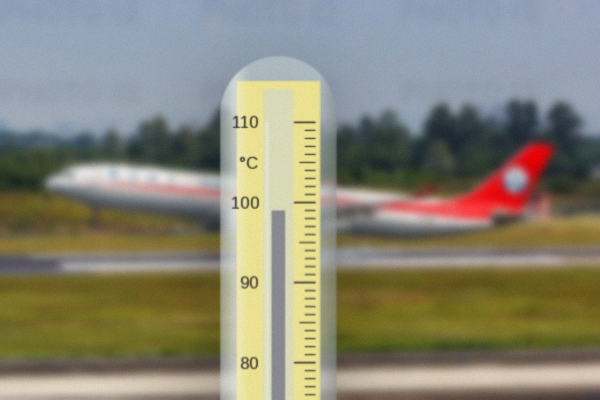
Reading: 99 °C
